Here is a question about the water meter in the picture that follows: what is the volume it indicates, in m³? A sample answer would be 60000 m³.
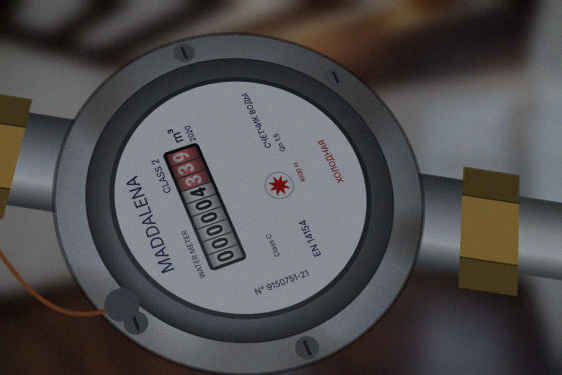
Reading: 4.339 m³
